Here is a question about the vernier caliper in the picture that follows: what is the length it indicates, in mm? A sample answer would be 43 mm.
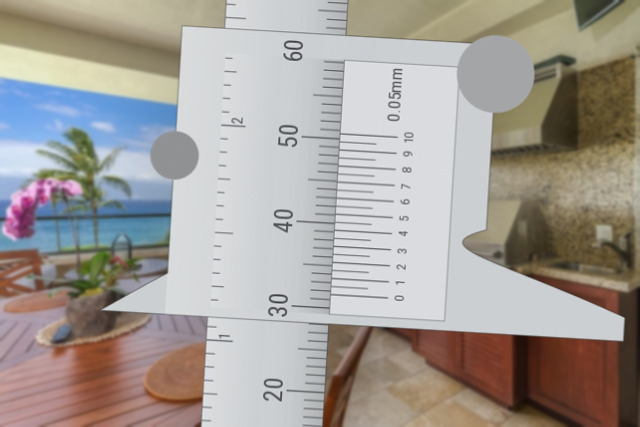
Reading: 31.6 mm
